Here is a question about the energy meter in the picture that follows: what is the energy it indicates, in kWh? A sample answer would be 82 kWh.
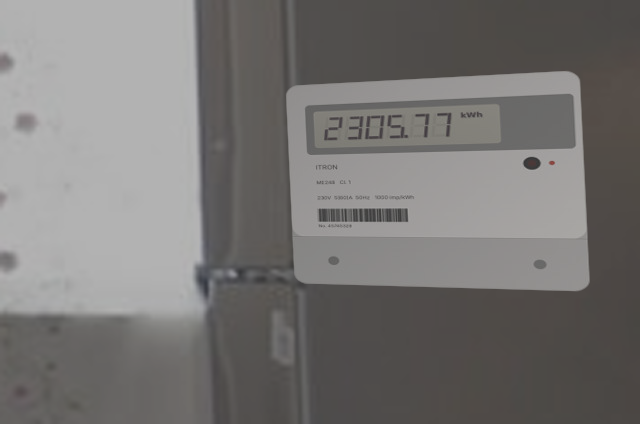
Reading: 2305.77 kWh
